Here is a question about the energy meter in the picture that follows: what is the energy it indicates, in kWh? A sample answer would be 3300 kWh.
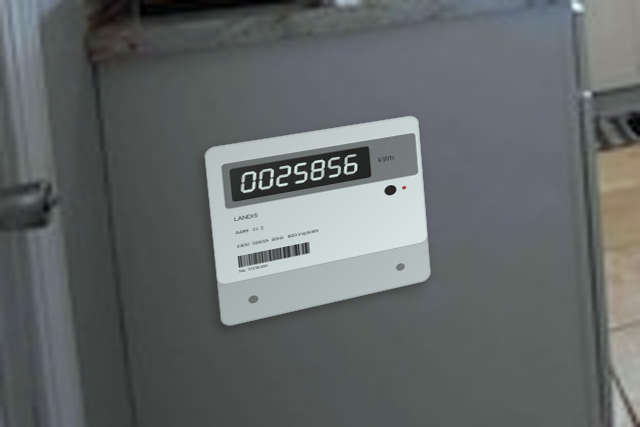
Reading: 25856 kWh
